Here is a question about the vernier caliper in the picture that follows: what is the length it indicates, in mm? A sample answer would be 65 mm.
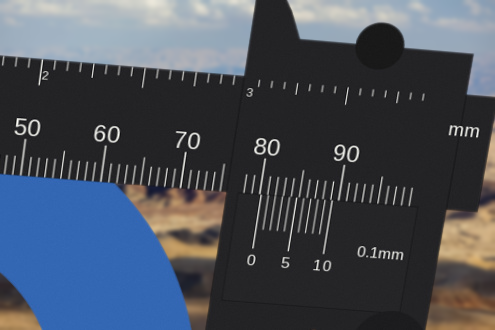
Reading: 80.2 mm
